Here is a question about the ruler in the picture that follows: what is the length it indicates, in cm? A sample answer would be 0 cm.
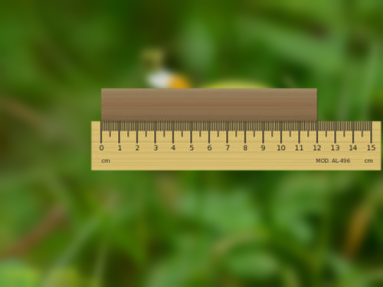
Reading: 12 cm
